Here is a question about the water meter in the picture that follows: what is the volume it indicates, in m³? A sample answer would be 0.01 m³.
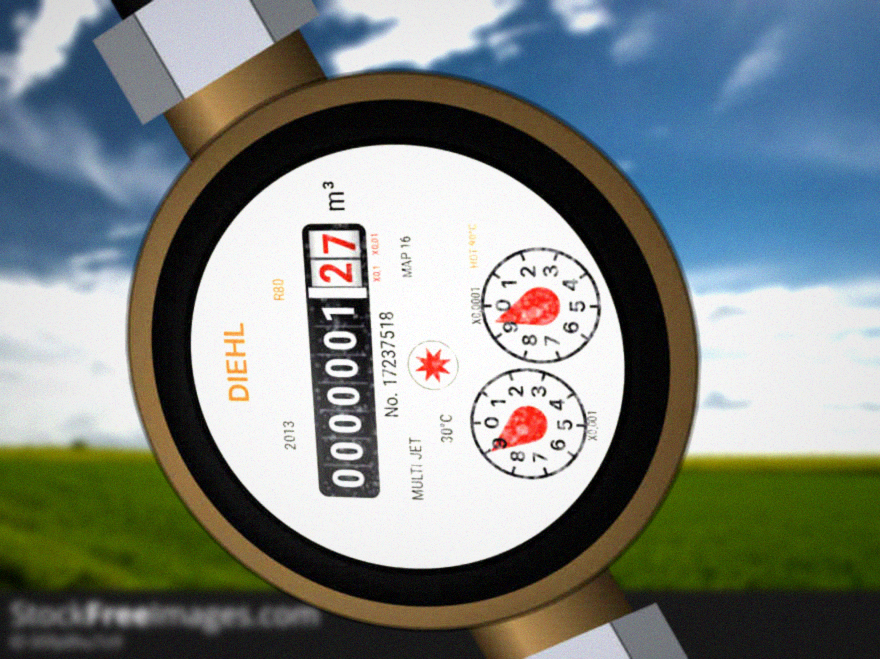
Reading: 1.2689 m³
